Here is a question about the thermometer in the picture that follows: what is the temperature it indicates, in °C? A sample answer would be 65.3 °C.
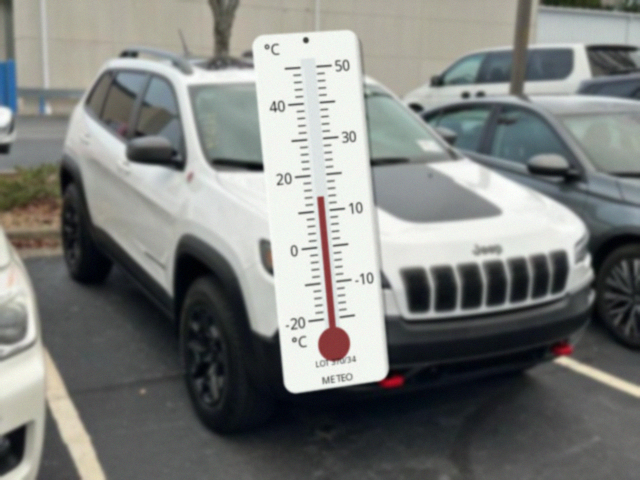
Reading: 14 °C
